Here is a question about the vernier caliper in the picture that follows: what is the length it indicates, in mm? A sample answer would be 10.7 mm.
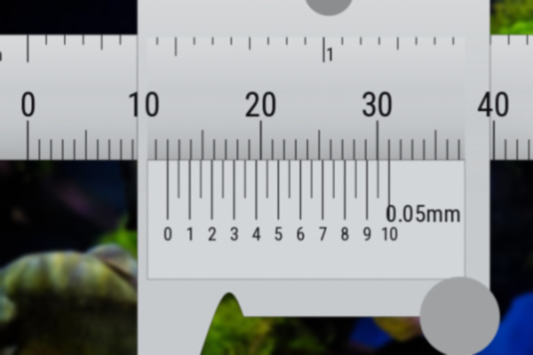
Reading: 12.0 mm
